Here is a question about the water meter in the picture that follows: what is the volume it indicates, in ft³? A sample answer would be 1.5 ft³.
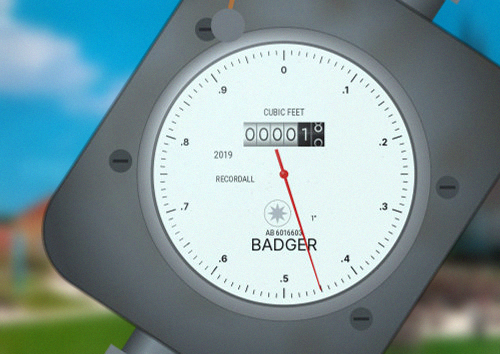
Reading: 18.45 ft³
